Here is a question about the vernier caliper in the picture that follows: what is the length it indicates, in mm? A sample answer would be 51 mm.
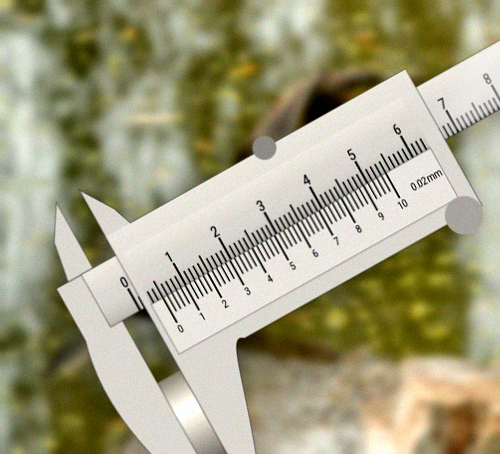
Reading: 5.0 mm
